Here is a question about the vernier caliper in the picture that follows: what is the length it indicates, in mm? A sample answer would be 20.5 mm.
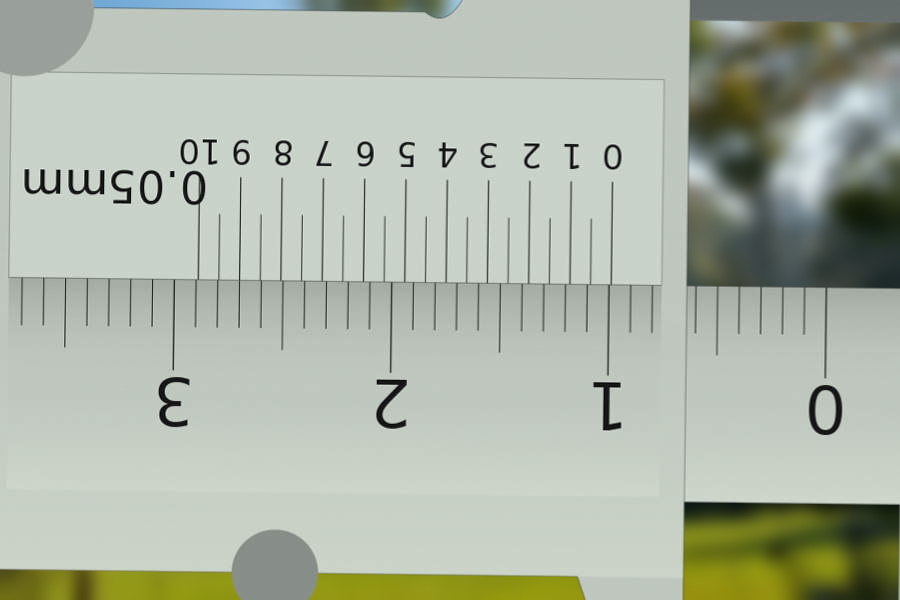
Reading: 9.9 mm
